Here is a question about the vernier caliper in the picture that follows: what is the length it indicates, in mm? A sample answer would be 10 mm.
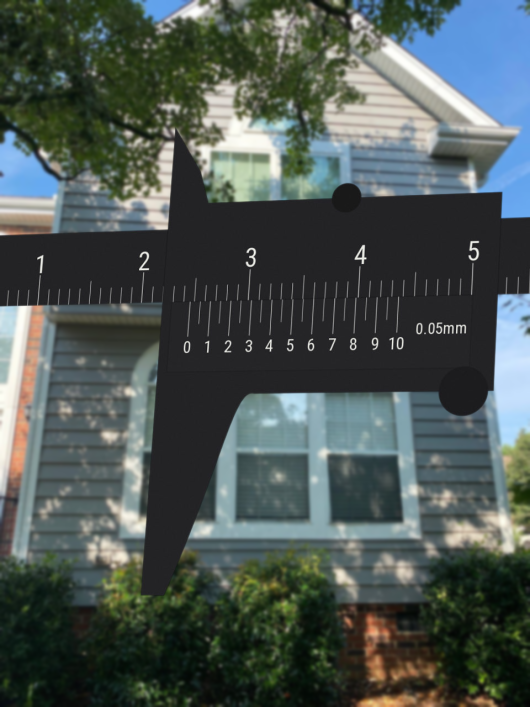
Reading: 24.6 mm
